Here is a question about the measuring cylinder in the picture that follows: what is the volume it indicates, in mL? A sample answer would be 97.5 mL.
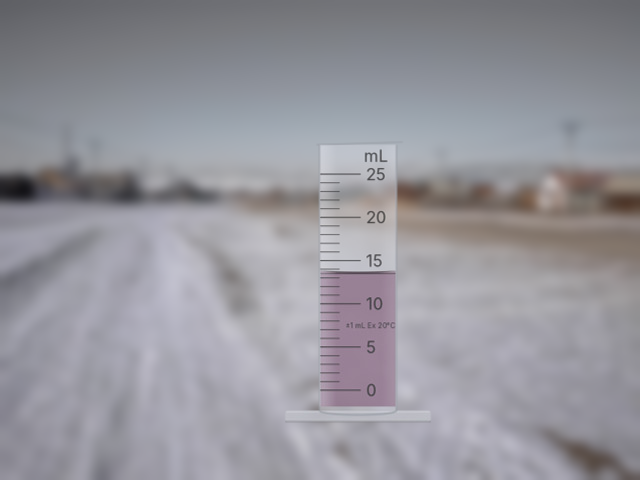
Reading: 13.5 mL
